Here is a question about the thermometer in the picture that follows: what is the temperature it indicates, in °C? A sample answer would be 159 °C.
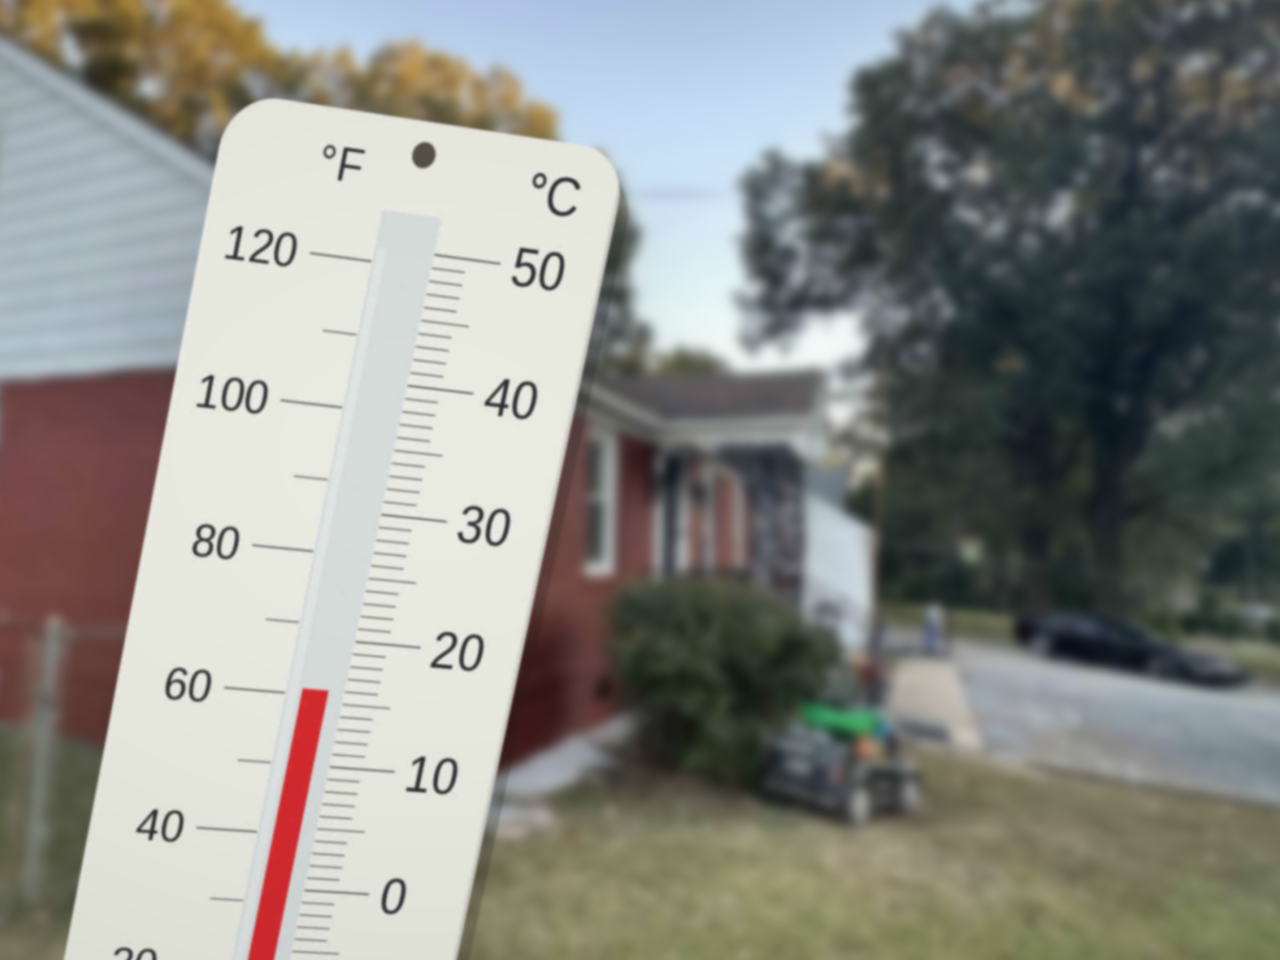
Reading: 16 °C
